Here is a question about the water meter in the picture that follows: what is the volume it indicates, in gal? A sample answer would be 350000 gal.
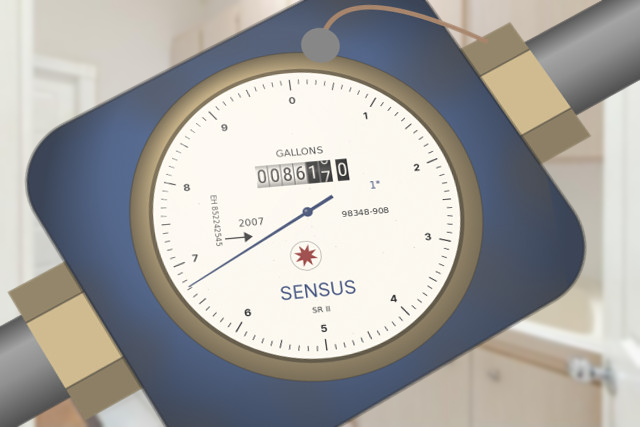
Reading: 86166.7 gal
